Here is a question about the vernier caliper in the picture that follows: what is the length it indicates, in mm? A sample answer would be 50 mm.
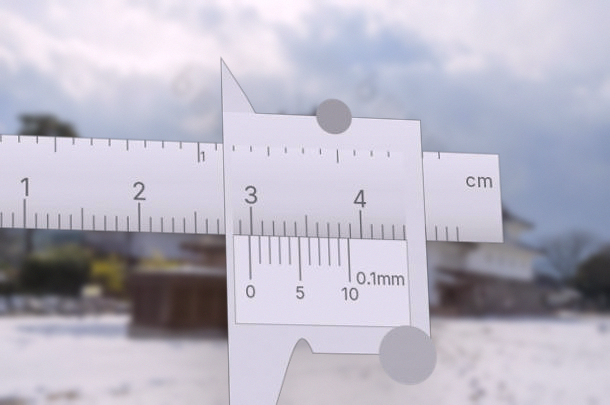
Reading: 29.8 mm
